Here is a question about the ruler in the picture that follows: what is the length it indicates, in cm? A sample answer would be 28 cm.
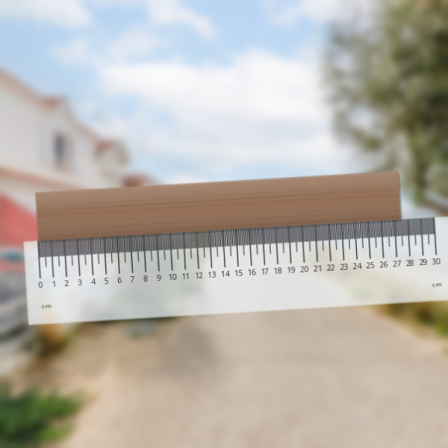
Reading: 27.5 cm
